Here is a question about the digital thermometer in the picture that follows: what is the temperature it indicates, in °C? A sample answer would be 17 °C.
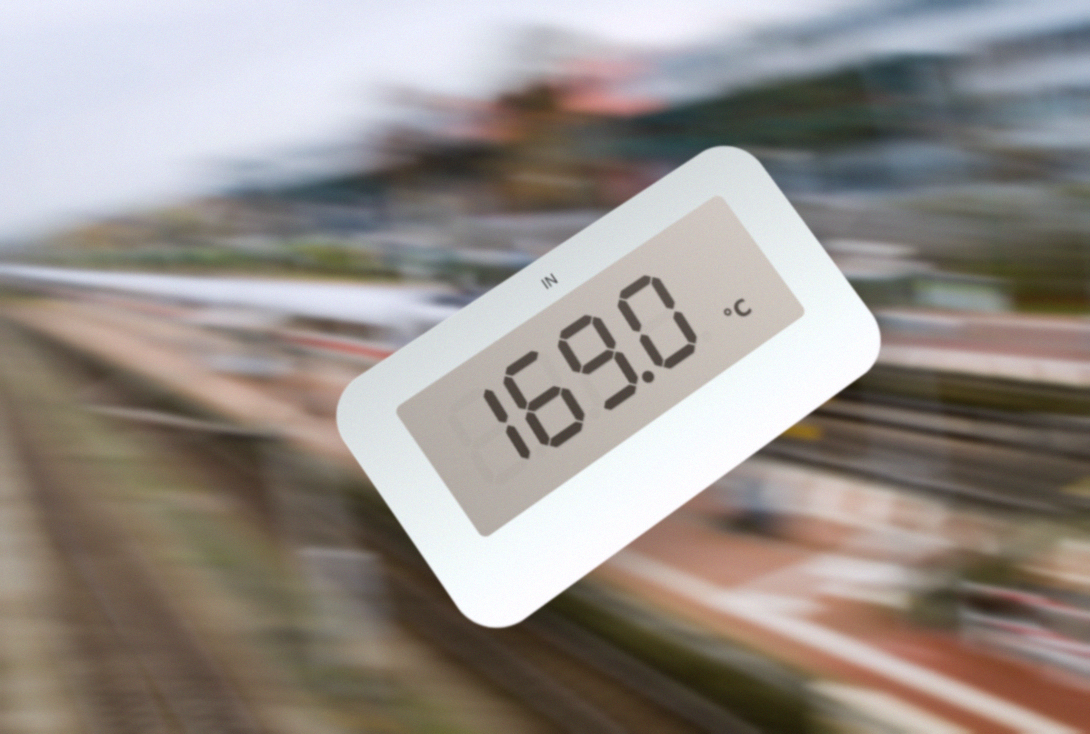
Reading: 169.0 °C
